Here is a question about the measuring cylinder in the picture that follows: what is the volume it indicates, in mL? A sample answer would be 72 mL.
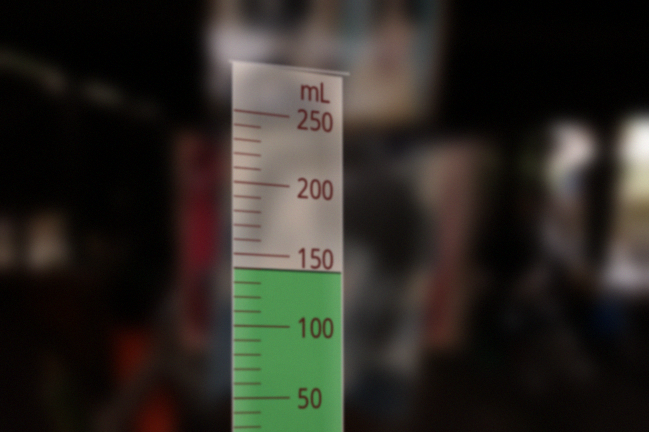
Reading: 140 mL
